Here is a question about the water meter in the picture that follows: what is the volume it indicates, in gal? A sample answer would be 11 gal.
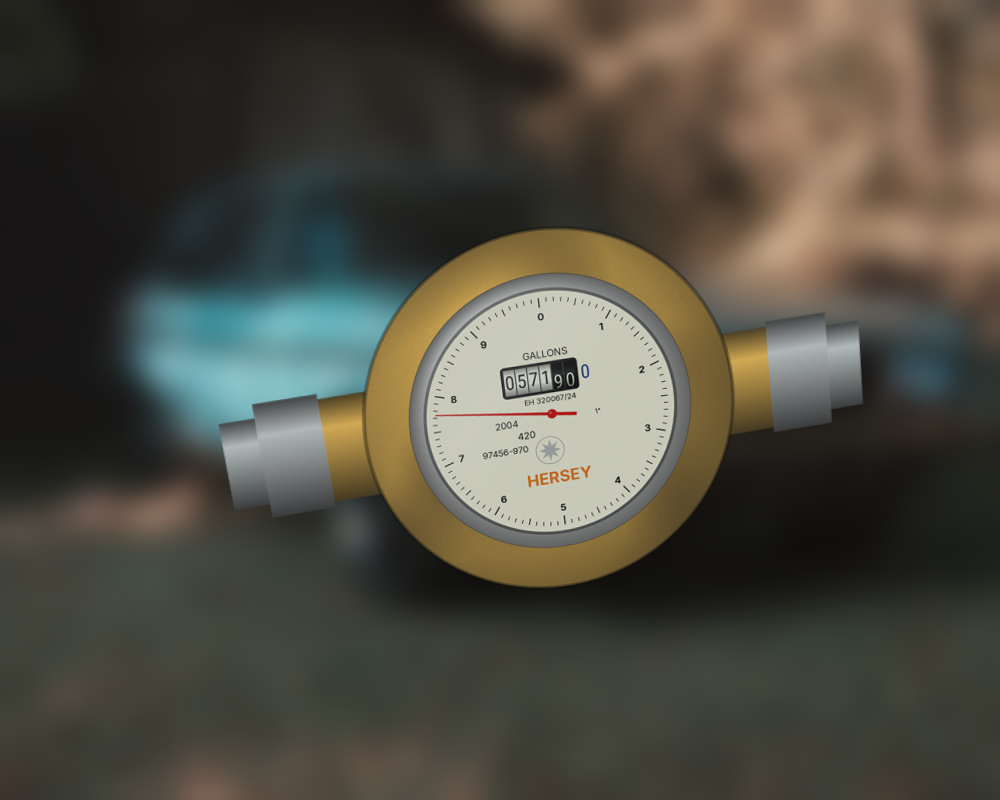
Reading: 571897.7 gal
